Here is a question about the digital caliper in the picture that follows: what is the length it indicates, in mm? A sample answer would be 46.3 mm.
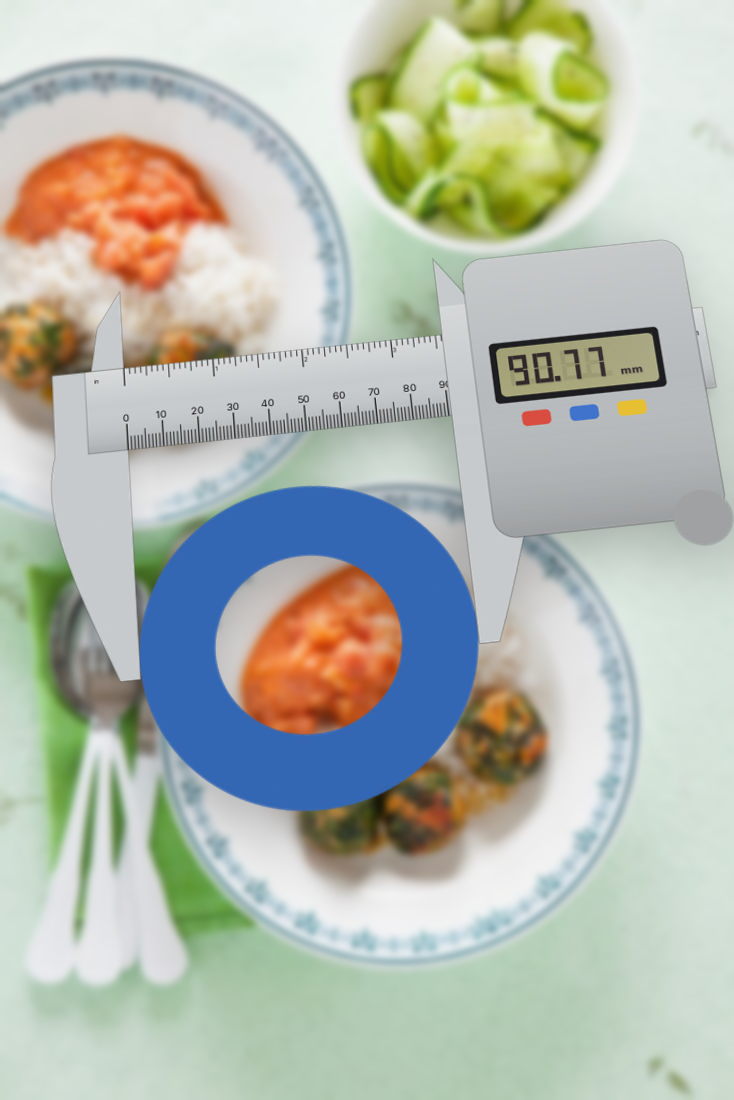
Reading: 90.77 mm
